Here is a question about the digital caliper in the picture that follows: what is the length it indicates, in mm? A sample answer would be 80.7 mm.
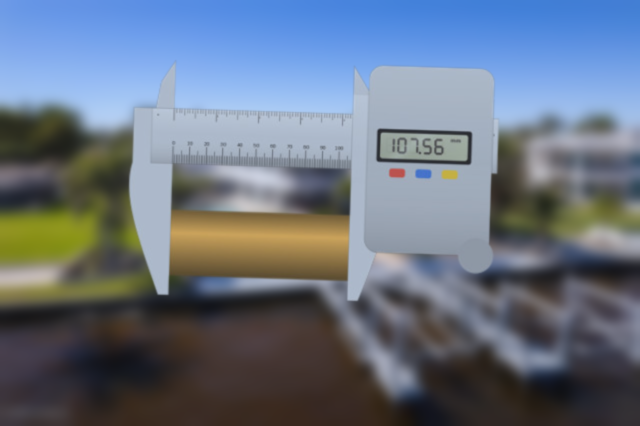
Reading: 107.56 mm
